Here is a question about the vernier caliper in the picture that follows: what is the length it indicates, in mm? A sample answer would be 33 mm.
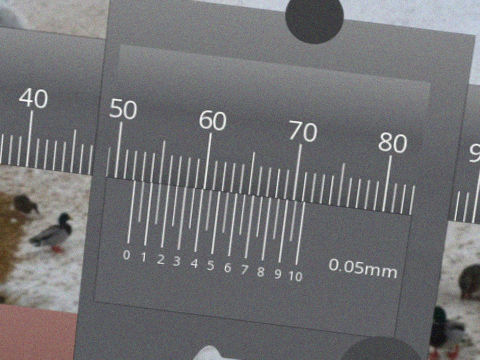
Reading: 52.2 mm
